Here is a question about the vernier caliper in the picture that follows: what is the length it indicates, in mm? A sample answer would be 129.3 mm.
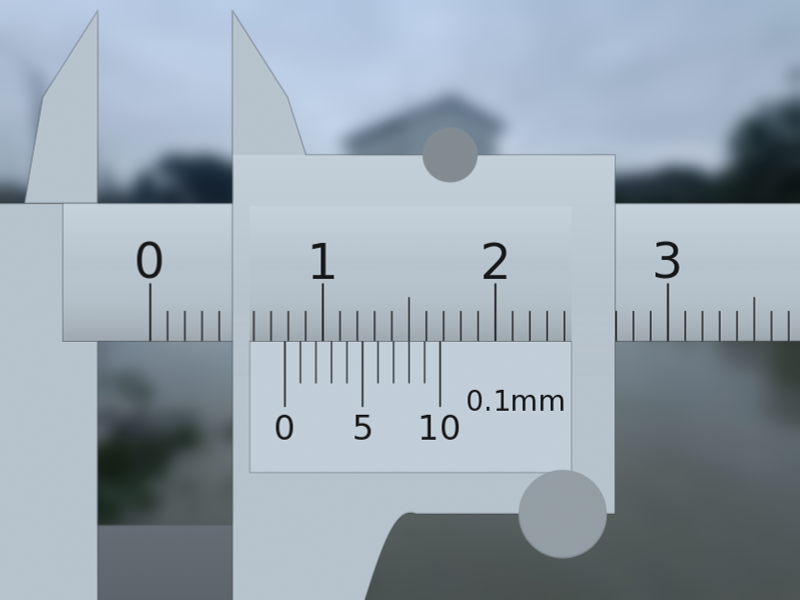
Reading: 7.8 mm
